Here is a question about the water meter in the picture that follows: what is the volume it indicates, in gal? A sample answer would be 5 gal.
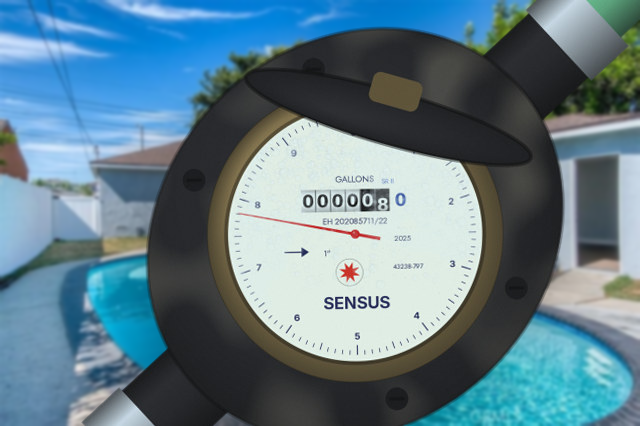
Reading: 77.8 gal
